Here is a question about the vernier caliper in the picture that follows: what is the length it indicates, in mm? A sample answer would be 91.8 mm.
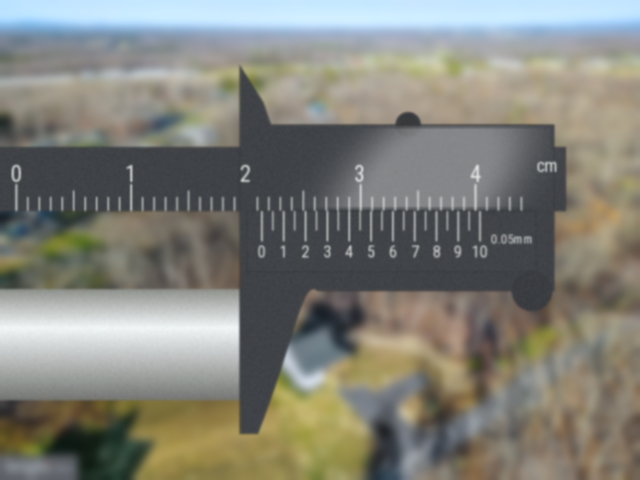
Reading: 21.4 mm
